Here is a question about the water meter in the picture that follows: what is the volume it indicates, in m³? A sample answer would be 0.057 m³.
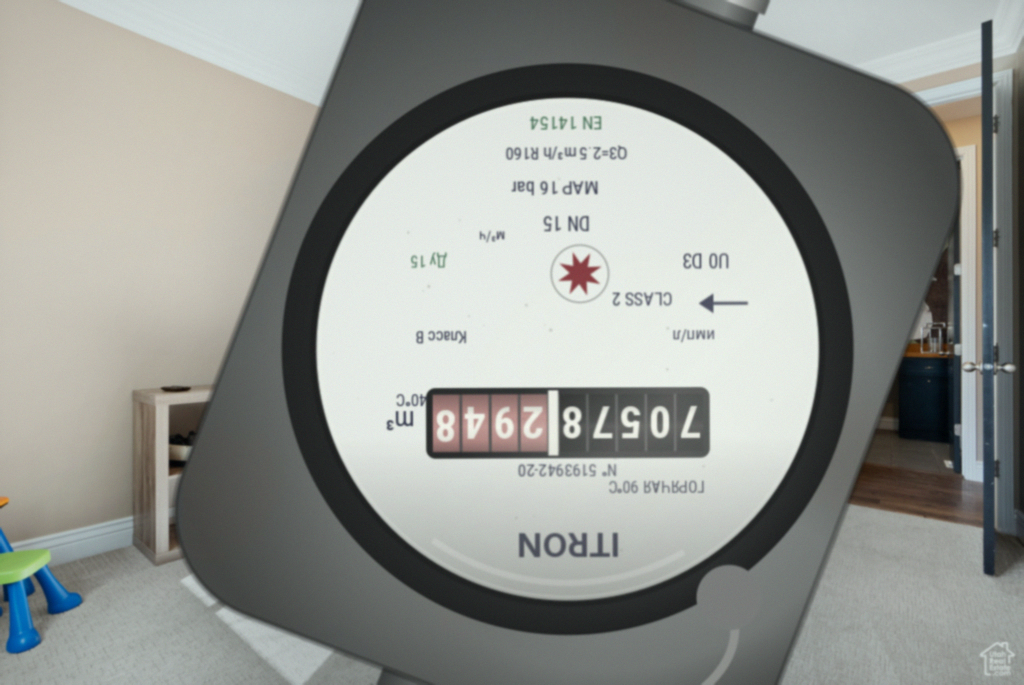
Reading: 70578.2948 m³
